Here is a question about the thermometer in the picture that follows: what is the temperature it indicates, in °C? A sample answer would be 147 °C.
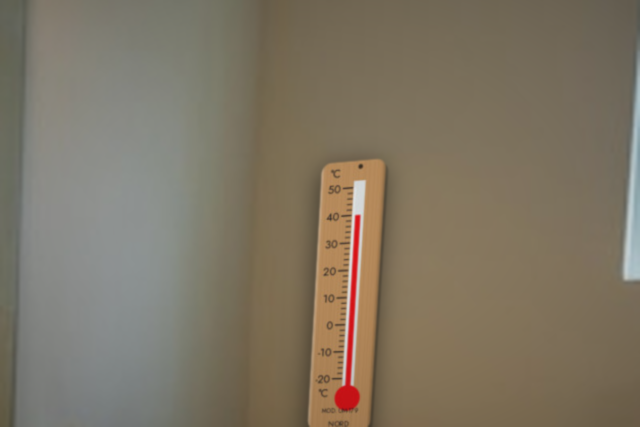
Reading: 40 °C
